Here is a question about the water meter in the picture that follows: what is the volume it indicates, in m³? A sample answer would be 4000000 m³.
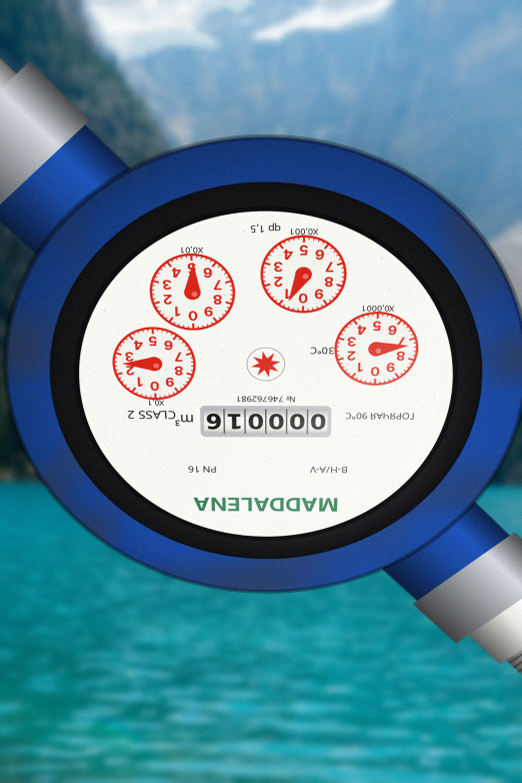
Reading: 16.2507 m³
